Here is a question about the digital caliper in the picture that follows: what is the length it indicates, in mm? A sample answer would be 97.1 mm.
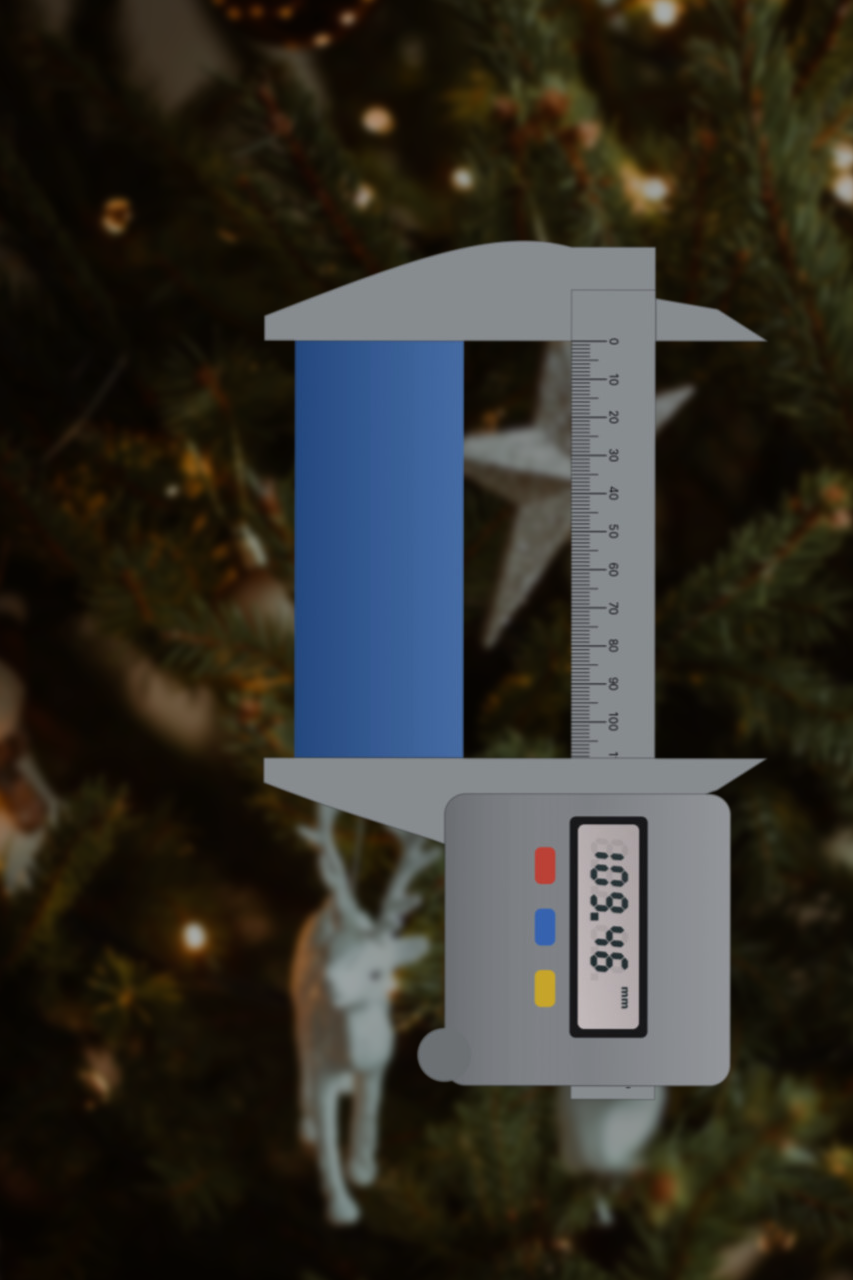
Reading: 109.46 mm
